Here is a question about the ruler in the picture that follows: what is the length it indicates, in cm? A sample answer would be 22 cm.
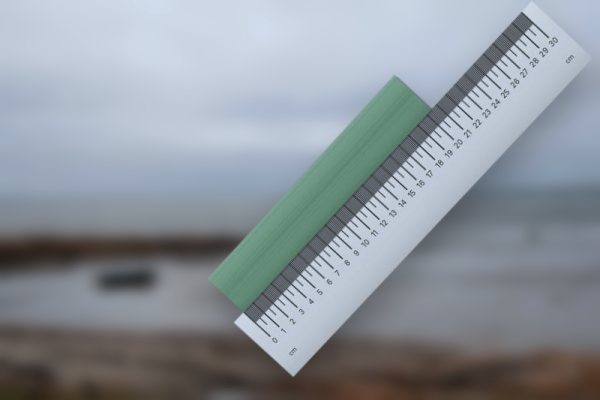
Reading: 20.5 cm
